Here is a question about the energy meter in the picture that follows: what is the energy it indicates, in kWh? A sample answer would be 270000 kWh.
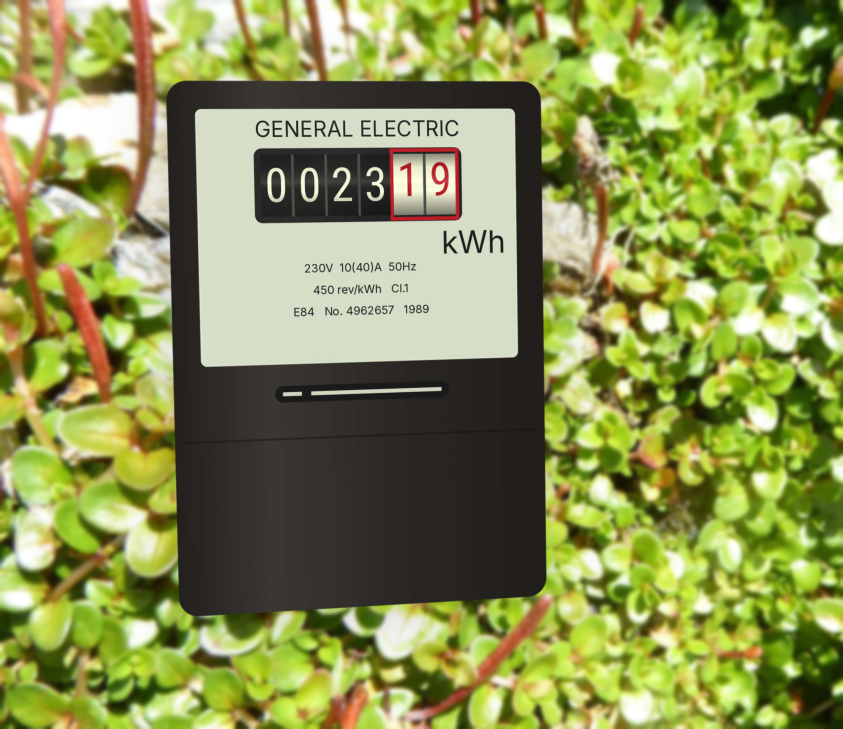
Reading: 23.19 kWh
